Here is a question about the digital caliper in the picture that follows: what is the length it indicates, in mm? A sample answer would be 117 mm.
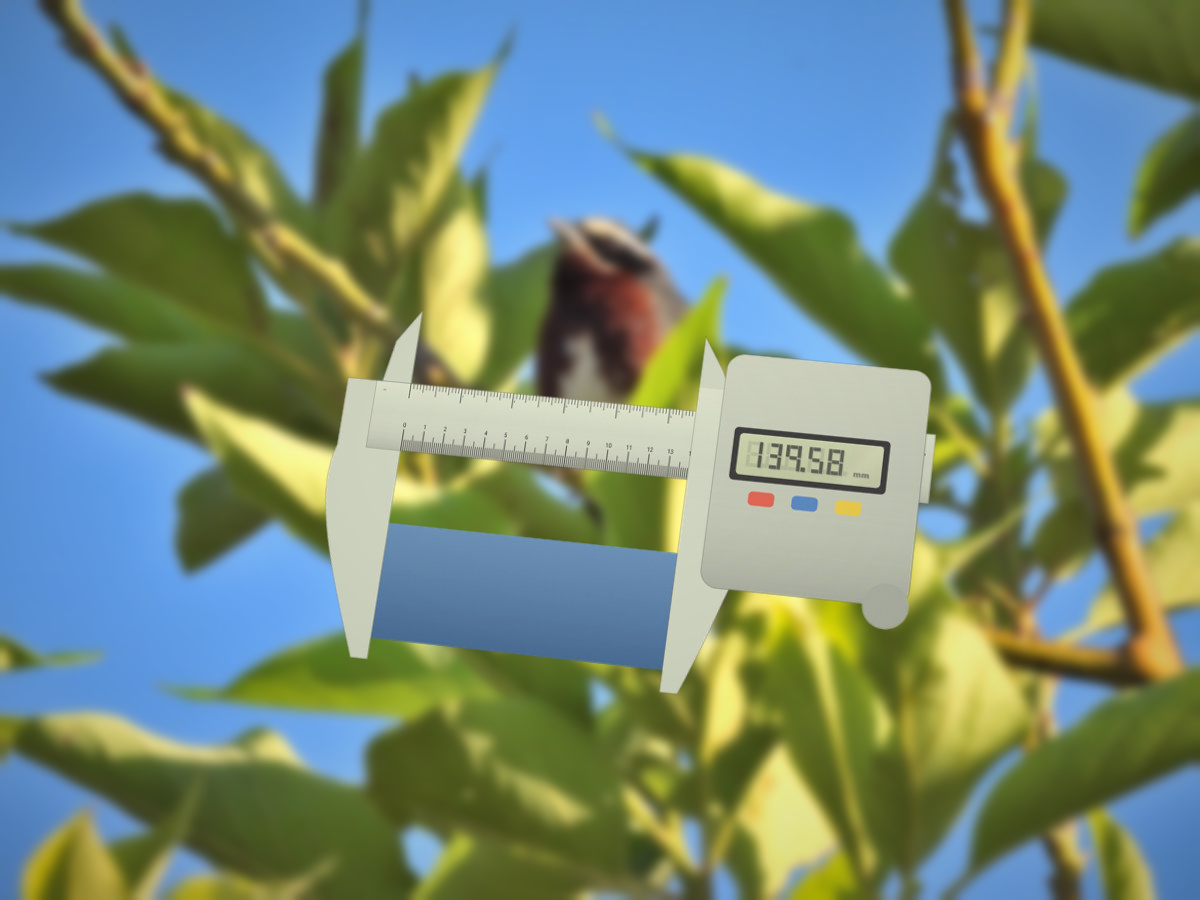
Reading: 139.58 mm
